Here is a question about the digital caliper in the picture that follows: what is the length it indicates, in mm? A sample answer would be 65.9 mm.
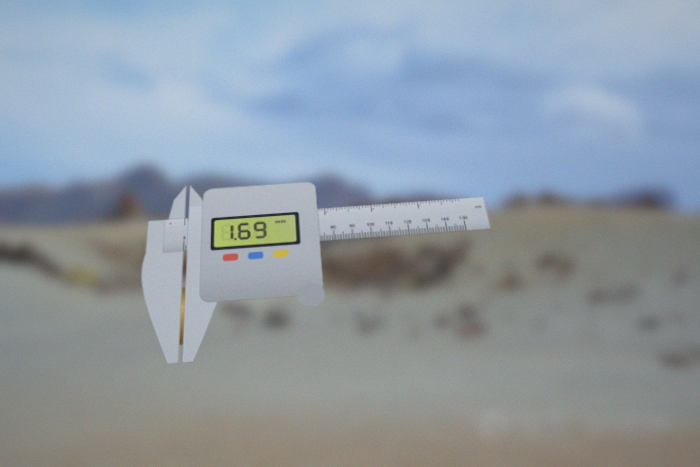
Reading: 1.69 mm
